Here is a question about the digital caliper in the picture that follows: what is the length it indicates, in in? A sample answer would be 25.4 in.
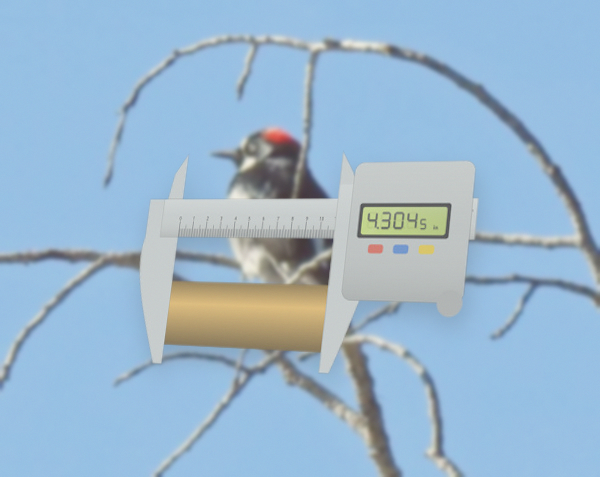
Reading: 4.3045 in
